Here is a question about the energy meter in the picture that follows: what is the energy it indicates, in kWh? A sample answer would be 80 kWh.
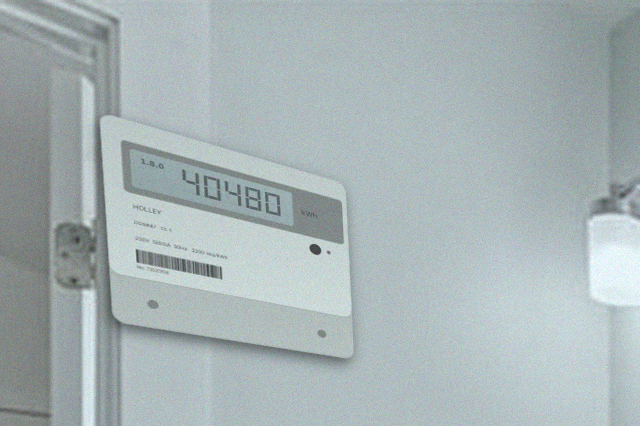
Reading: 40480 kWh
